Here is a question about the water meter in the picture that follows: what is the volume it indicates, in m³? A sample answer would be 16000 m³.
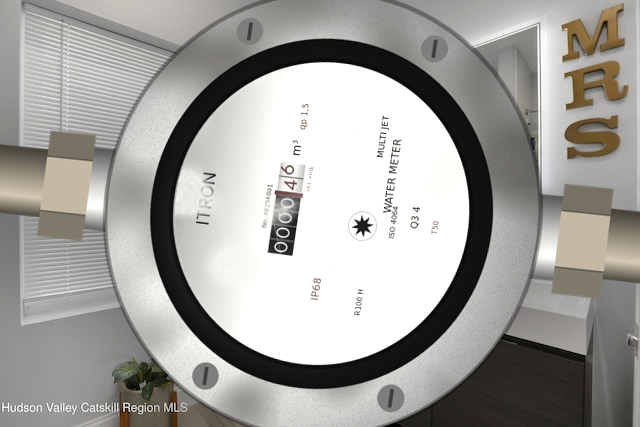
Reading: 0.46 m³
